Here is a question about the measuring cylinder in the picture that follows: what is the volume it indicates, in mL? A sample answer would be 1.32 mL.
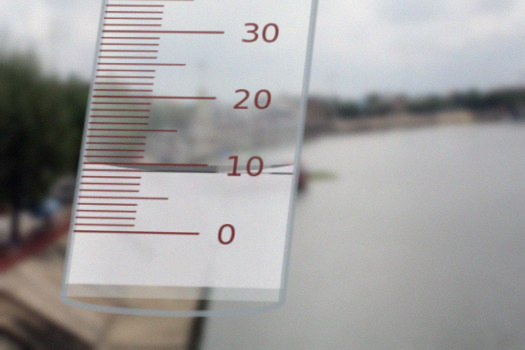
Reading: 9 mL
